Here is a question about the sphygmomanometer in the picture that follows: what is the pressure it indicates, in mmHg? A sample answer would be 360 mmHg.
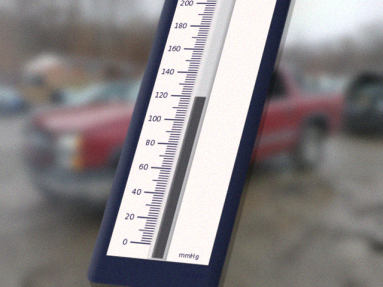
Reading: 120 mmHg
